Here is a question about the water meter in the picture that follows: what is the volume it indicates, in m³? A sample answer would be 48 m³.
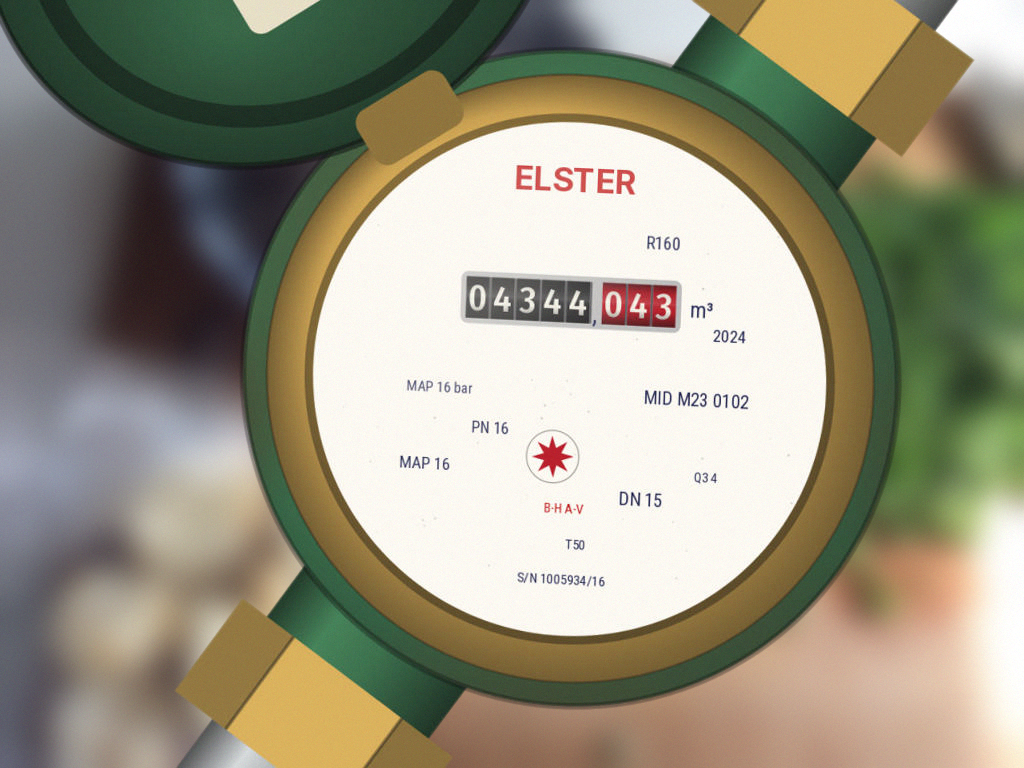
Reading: 4344.043 m³
